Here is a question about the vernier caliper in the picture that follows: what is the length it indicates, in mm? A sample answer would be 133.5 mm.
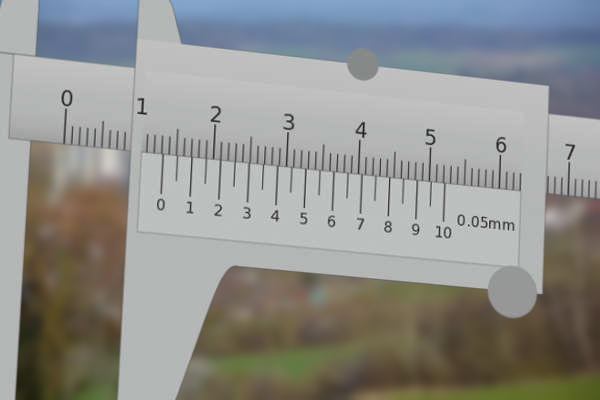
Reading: 13.2 mm
